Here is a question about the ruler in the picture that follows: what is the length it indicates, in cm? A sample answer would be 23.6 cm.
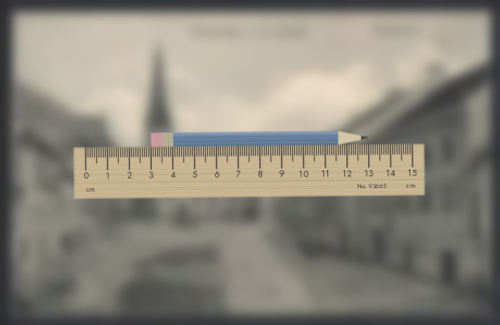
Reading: 10 cm
